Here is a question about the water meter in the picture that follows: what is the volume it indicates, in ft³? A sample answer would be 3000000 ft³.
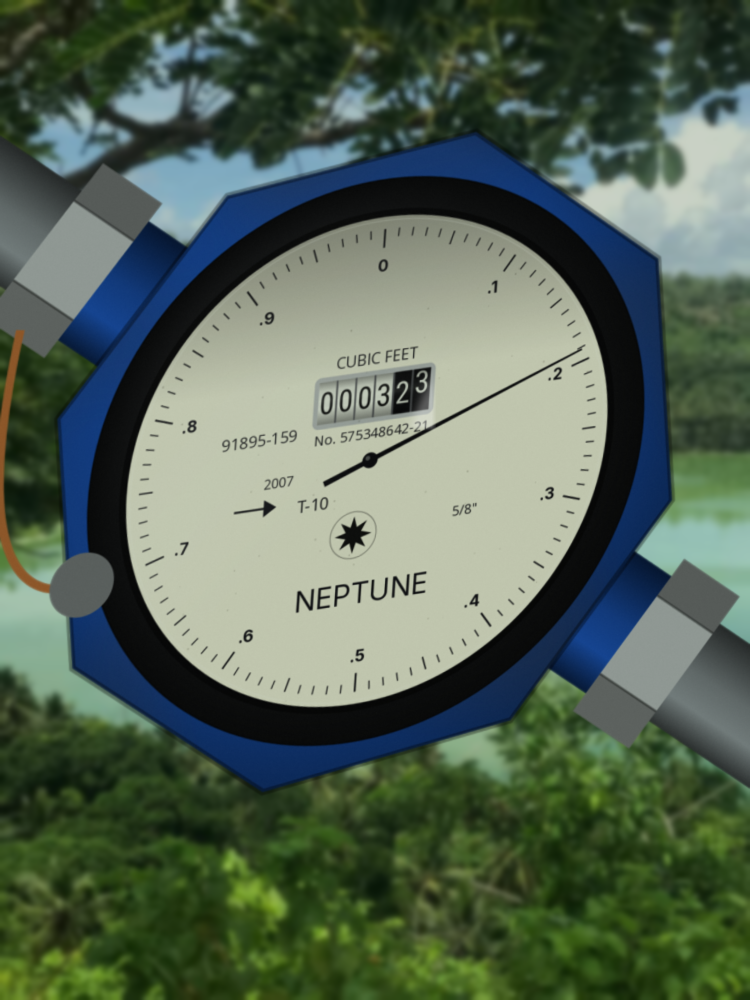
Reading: 323.19 ft³
